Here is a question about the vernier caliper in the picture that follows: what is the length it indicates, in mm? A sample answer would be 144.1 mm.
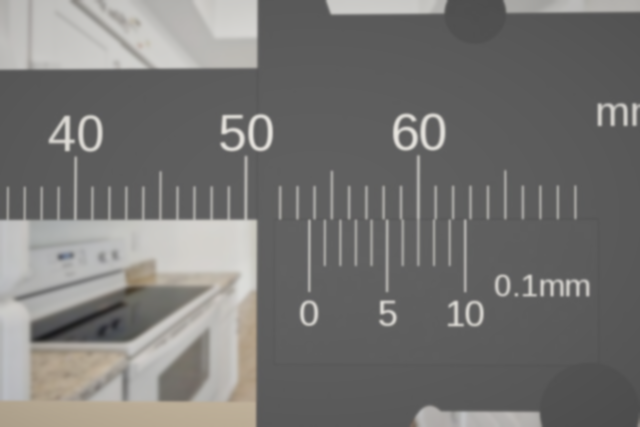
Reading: 53.7 mm
